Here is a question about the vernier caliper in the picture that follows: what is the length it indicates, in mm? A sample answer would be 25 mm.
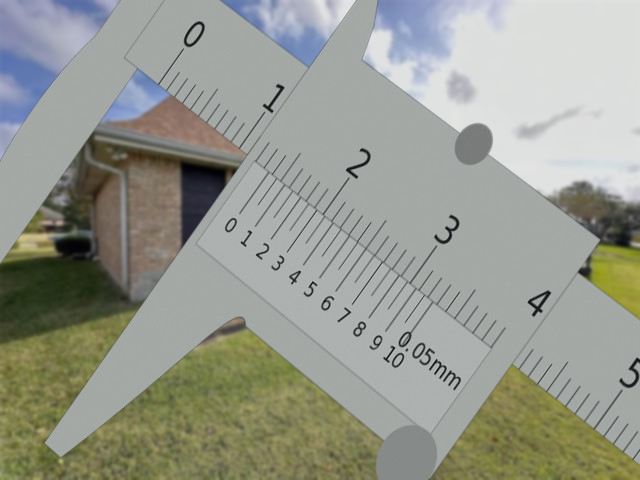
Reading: 13.6 mm
